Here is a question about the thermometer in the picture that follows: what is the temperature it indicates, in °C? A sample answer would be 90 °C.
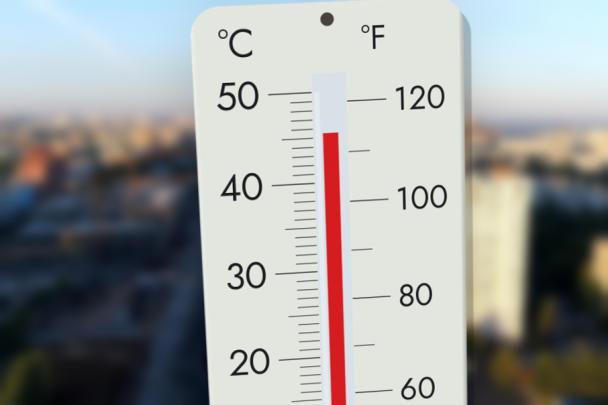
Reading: 45.5 °C
